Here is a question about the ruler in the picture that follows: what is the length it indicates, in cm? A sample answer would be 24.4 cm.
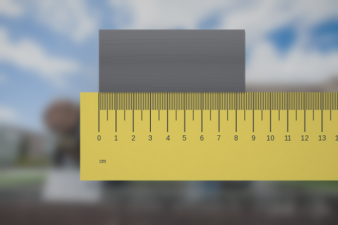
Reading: 8.5 cm
